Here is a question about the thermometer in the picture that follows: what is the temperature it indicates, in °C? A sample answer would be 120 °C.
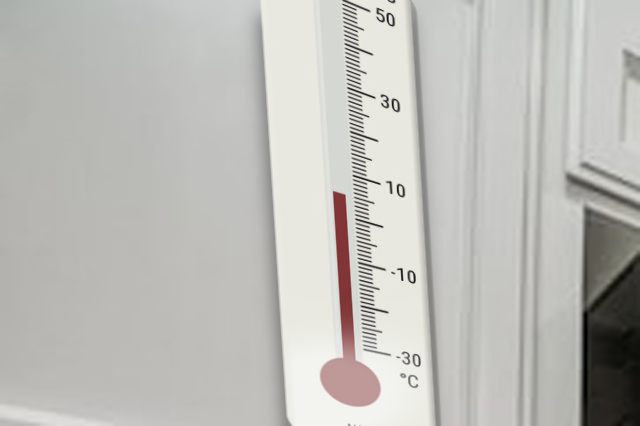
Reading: 5 °C
